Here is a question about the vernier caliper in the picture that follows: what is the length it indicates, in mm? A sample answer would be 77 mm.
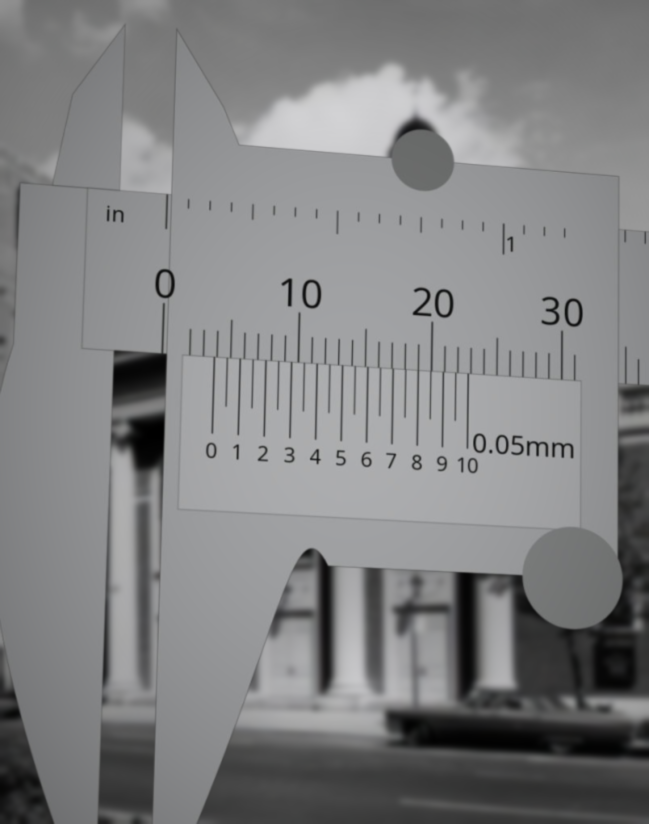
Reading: 3.8 mm
